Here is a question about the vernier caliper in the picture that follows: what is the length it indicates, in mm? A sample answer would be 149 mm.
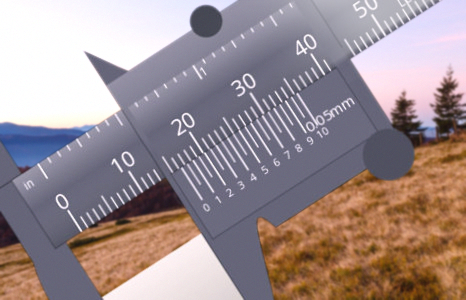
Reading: 16.4 mm
